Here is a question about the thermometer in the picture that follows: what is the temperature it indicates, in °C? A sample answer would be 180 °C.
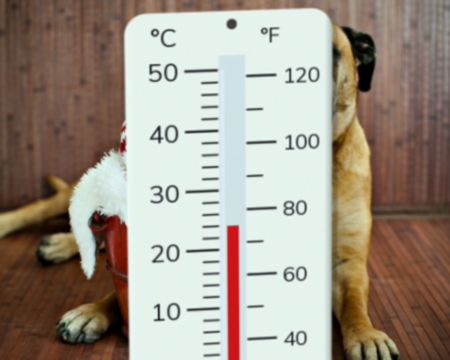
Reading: 24 °C
